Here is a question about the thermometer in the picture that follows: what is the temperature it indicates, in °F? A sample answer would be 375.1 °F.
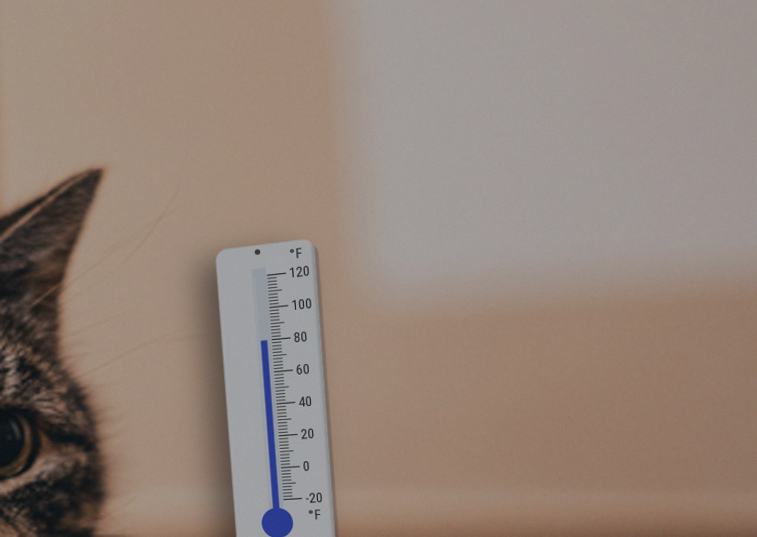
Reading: 80 °F
